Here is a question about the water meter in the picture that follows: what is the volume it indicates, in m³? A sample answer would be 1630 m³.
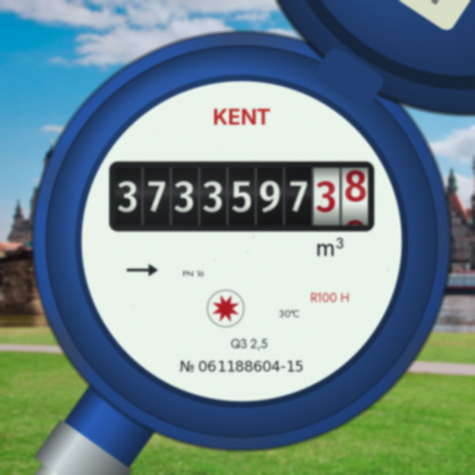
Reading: 3733597.38 m³
